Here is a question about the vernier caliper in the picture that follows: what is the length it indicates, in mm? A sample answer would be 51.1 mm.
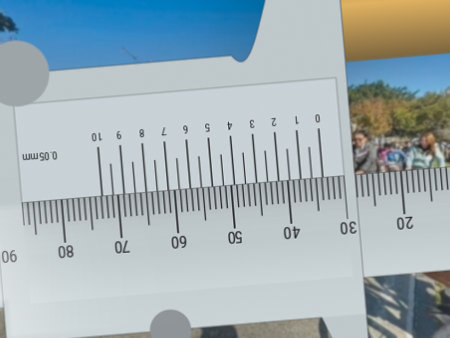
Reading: 33.8 mm
